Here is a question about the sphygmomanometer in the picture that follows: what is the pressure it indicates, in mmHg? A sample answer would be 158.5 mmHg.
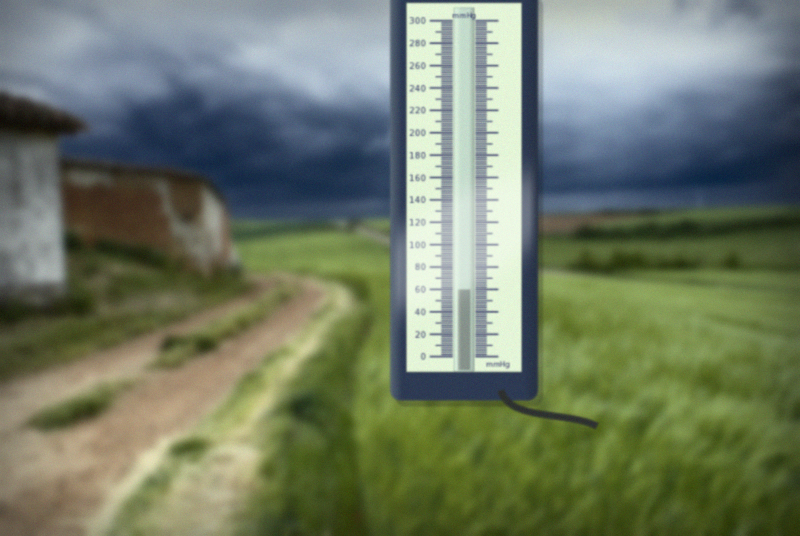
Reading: 60 mmHg
